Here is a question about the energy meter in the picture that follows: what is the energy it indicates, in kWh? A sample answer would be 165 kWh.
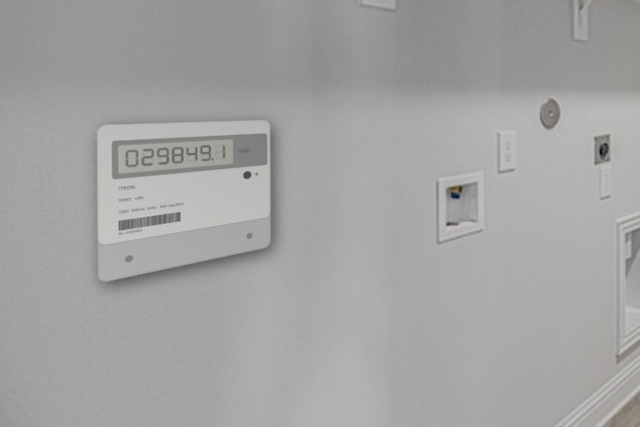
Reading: 29849.1 kWh
